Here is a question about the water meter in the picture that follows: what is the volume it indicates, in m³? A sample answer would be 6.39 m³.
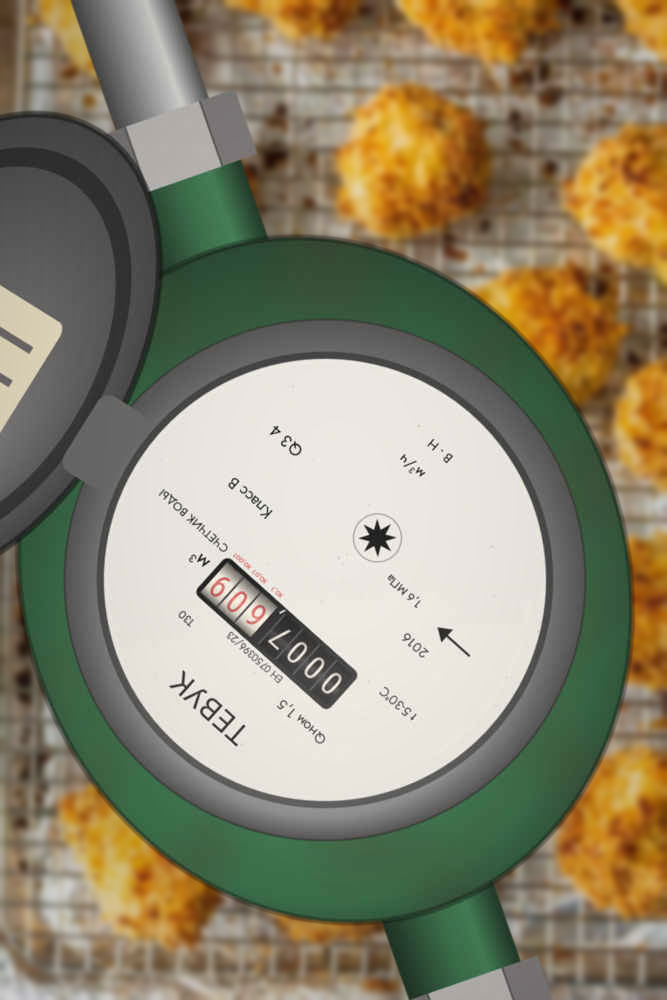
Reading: 7.609 m³
